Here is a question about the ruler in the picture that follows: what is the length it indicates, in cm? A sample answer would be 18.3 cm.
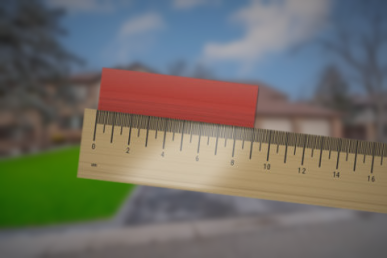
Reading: 9 cm
